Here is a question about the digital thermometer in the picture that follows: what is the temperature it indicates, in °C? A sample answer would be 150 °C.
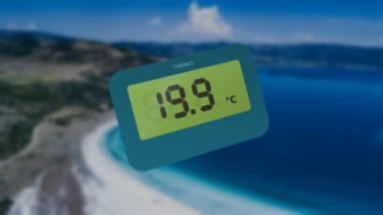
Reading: 19.9 °C
